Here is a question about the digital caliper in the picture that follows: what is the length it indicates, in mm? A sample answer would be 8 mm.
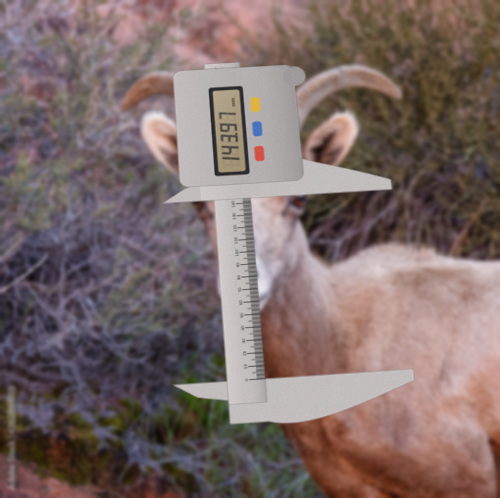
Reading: 143.97 mm
